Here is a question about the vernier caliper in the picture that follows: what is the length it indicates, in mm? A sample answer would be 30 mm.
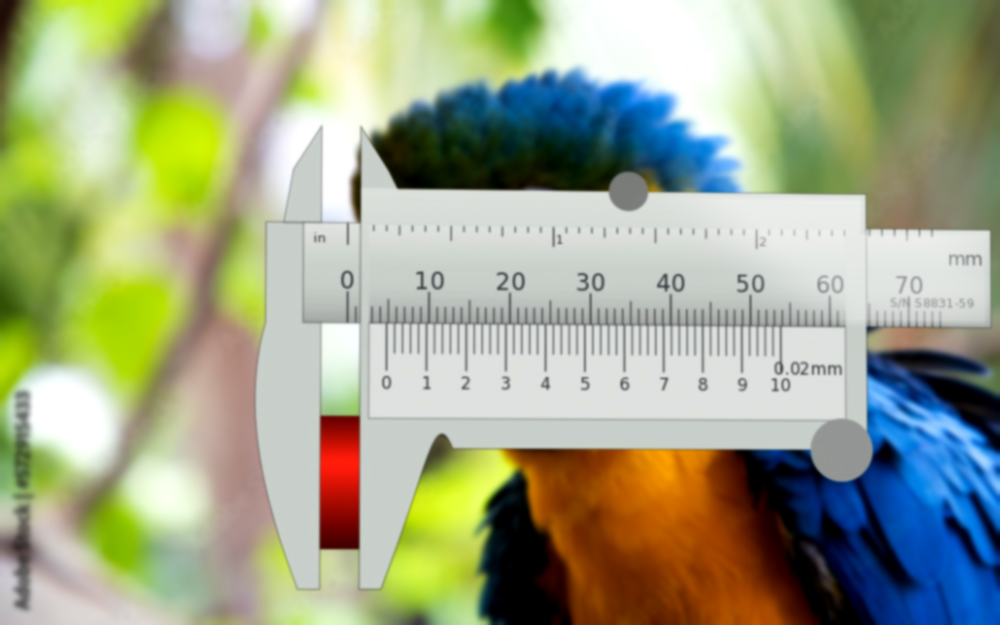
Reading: 4.8 mm
